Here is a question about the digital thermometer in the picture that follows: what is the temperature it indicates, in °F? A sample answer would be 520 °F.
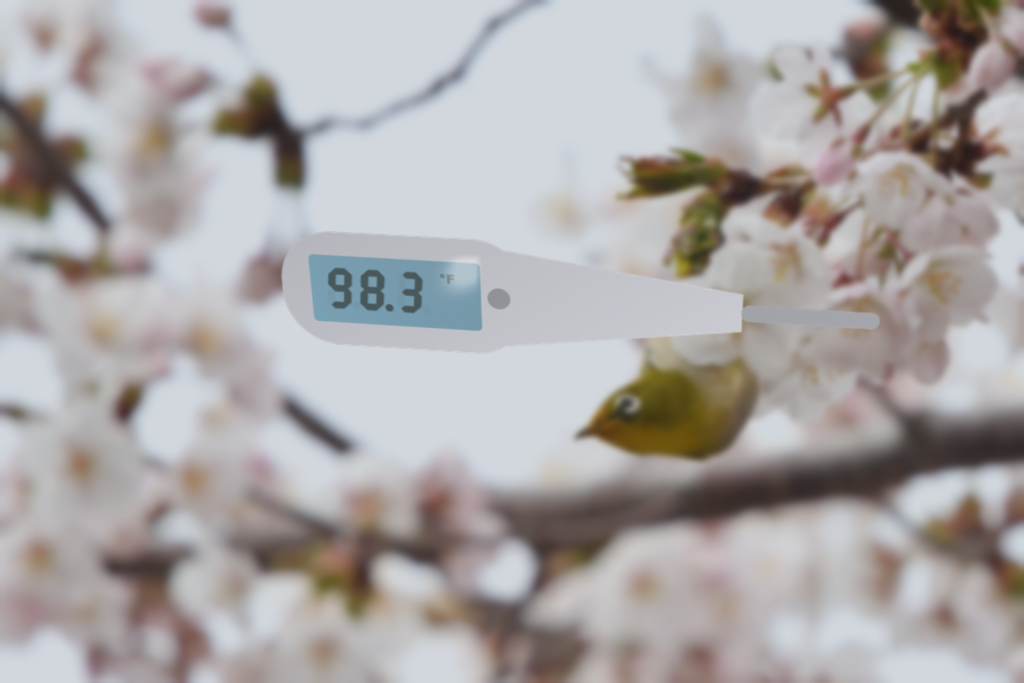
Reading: 98.3 °F
